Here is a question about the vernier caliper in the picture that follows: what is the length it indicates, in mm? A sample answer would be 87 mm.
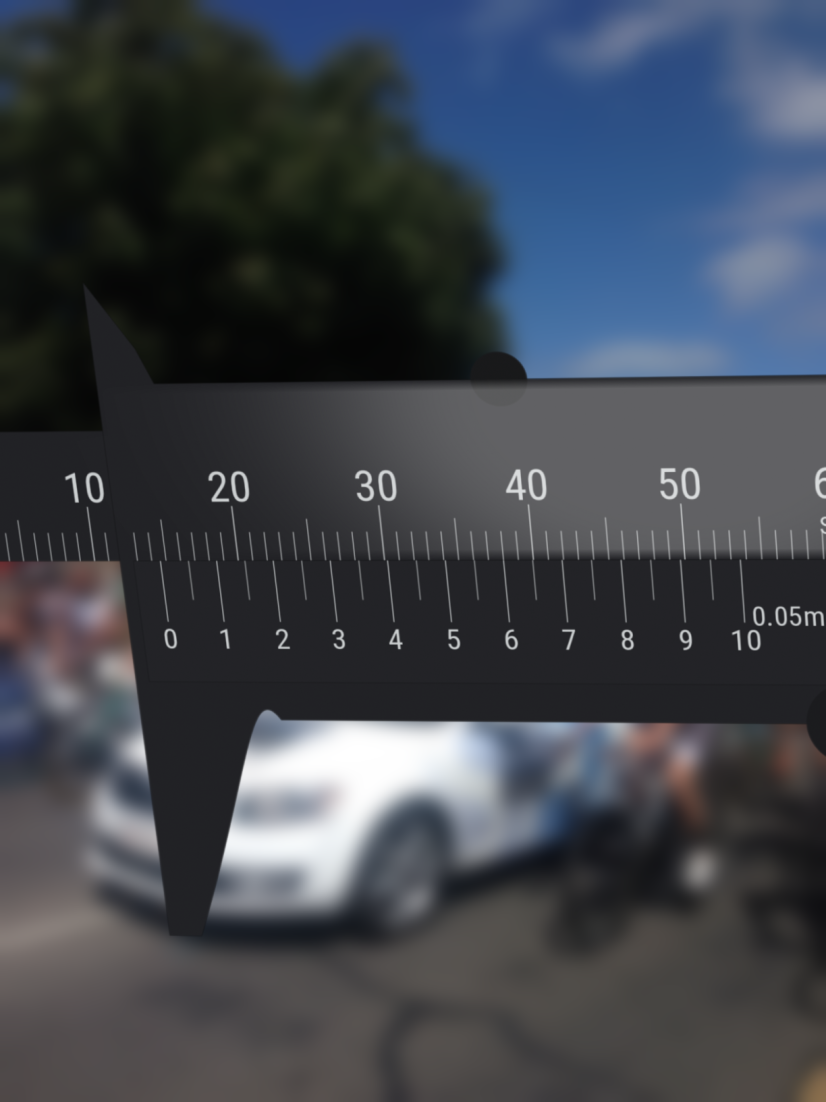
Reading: 14.6 mm
